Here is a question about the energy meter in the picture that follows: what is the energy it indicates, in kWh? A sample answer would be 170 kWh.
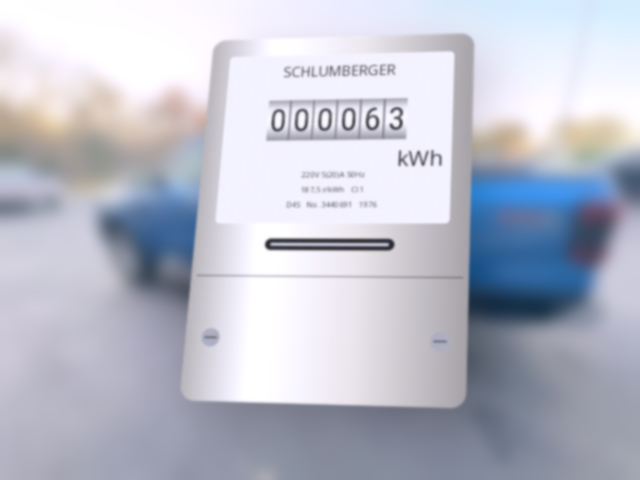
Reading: 63 kWh
